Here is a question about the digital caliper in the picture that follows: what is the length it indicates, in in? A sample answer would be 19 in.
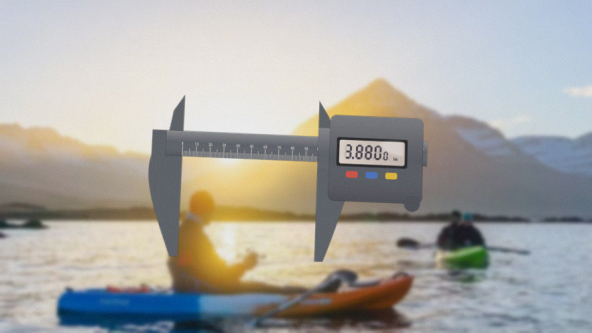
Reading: 3.8800 in
